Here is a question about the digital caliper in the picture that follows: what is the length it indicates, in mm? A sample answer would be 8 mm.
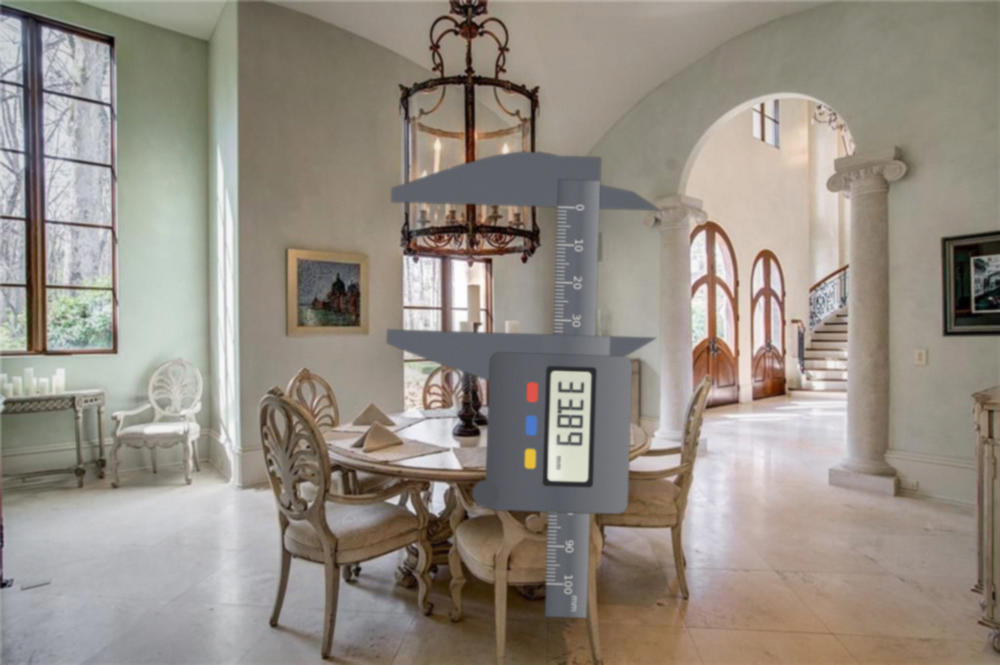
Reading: 33.89 mm
